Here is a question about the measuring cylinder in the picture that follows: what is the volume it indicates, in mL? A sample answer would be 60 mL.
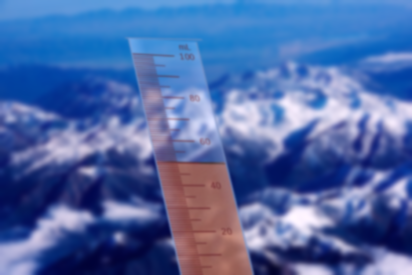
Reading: 50 mL
